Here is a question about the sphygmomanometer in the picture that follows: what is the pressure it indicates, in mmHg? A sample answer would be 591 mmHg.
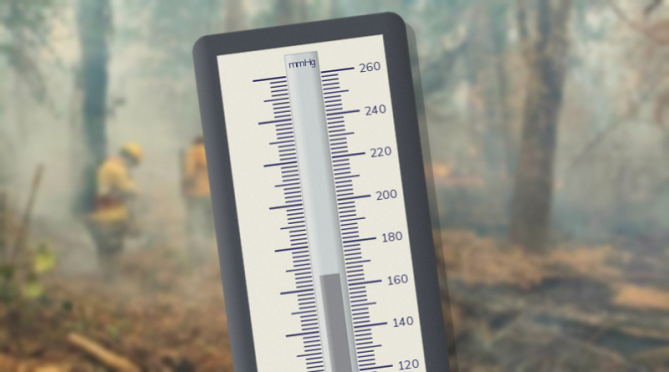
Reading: 166 mmHg
